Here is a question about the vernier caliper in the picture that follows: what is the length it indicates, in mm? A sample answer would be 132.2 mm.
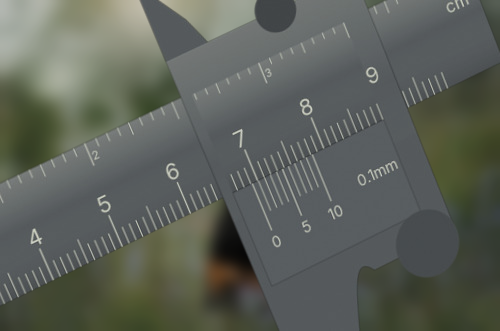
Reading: 69.2 mm
